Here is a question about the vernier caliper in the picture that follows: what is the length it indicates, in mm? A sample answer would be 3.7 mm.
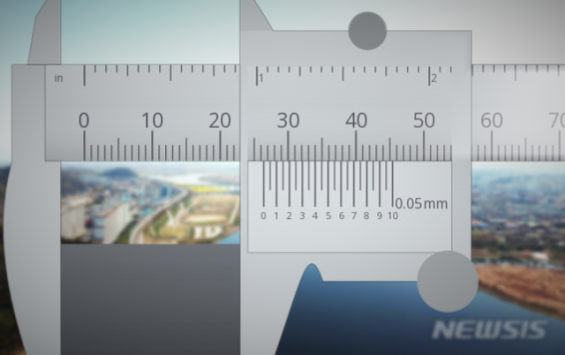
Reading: 26.4 mm
